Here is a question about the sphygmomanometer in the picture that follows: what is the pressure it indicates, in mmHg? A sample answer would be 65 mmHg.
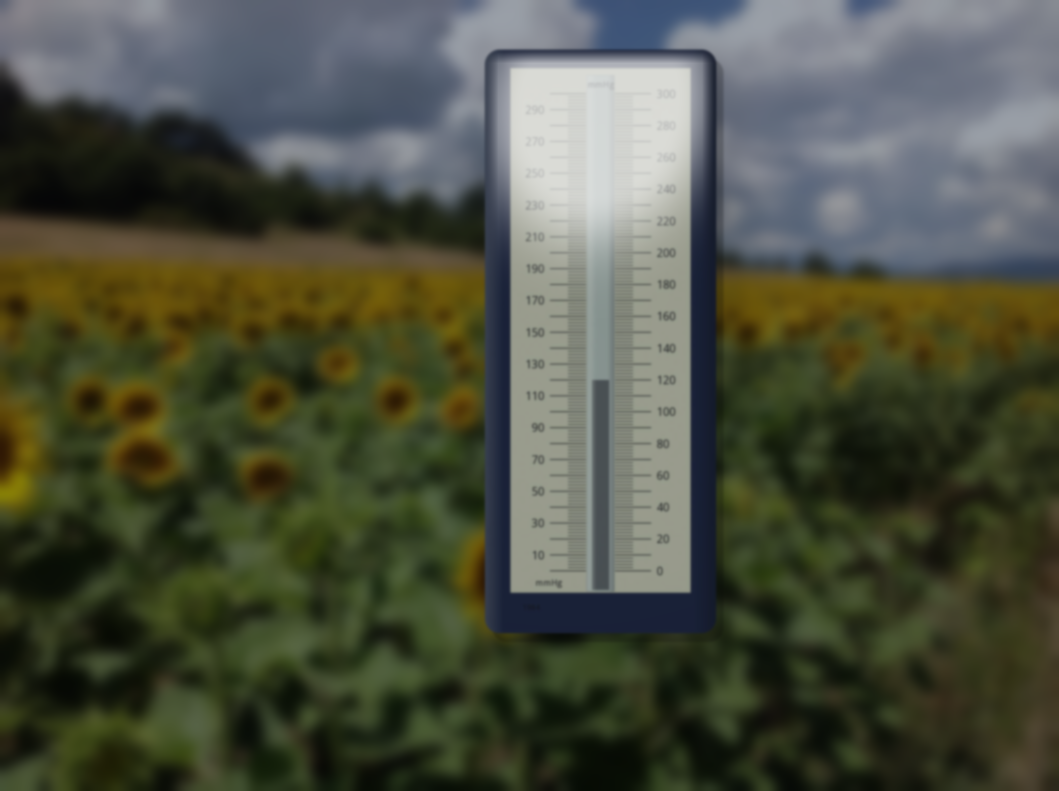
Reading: 120 mmHg
